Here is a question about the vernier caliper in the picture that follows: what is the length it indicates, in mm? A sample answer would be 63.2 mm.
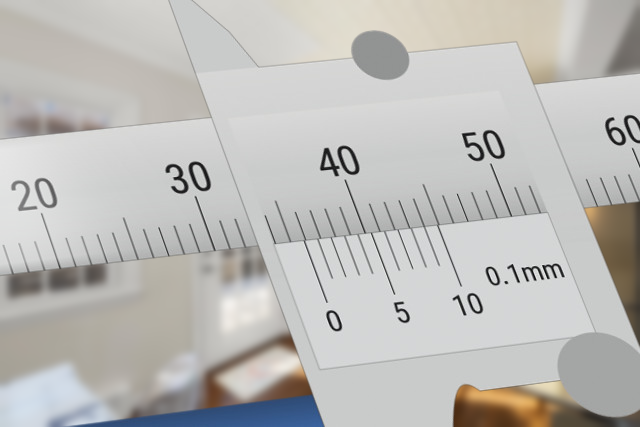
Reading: 35.9 mm
